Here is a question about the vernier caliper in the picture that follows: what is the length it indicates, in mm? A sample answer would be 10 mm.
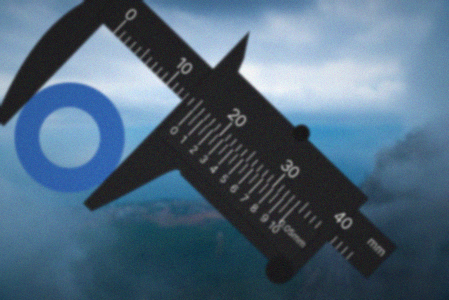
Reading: 15.0 mm
